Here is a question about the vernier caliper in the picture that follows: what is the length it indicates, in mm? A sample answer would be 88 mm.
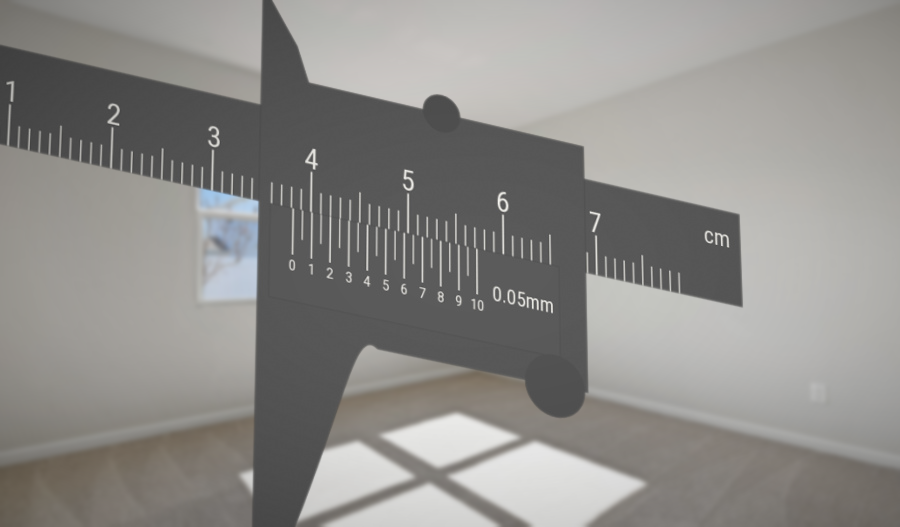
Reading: 38.2 mm
